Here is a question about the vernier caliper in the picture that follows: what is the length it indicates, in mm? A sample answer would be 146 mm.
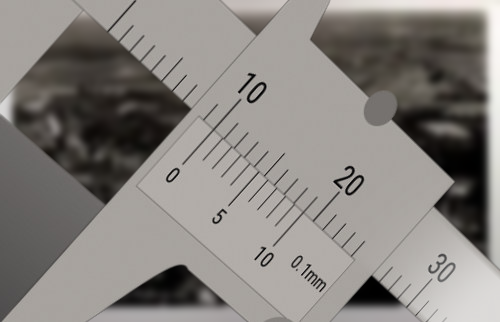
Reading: 10.0 mm
